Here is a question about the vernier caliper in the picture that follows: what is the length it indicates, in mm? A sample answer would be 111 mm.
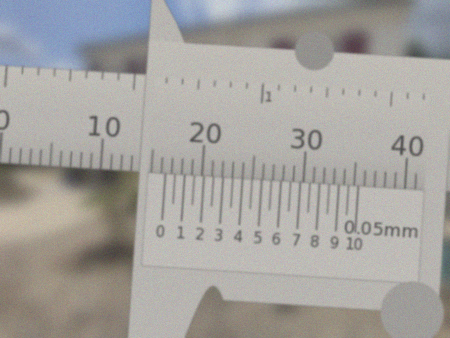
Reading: 16.4 mm
